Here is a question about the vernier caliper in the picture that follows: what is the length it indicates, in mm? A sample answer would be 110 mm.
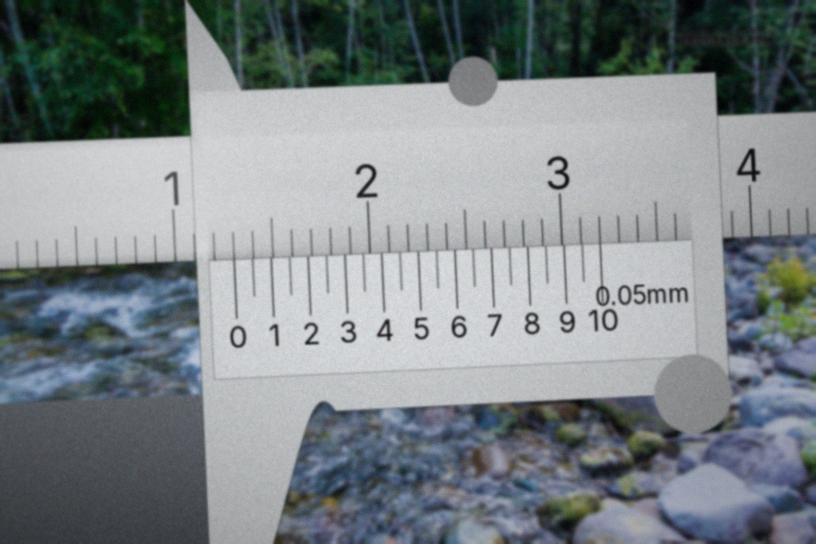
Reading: 13.0 mm
